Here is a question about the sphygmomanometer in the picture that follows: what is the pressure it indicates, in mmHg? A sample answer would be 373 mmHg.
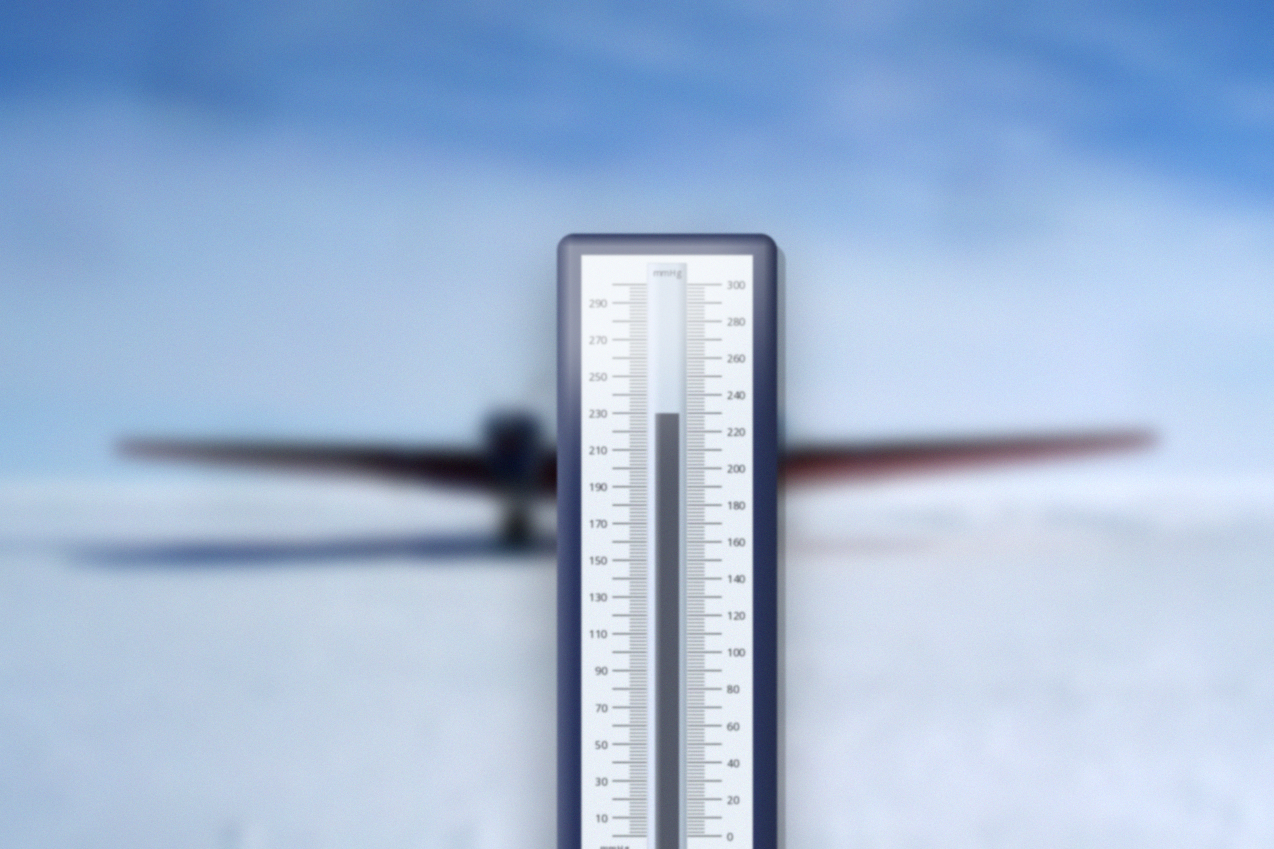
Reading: 230 mmHg
